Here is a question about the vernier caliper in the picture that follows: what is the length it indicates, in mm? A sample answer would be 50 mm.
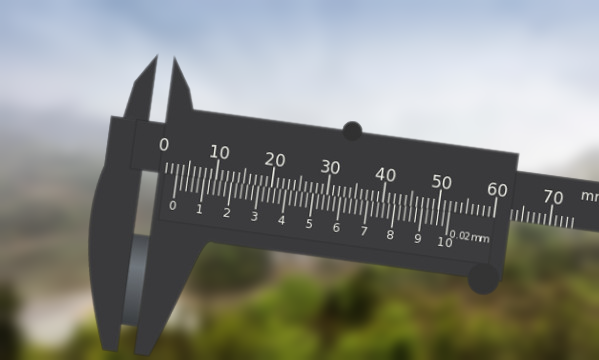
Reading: 3.0 mm
